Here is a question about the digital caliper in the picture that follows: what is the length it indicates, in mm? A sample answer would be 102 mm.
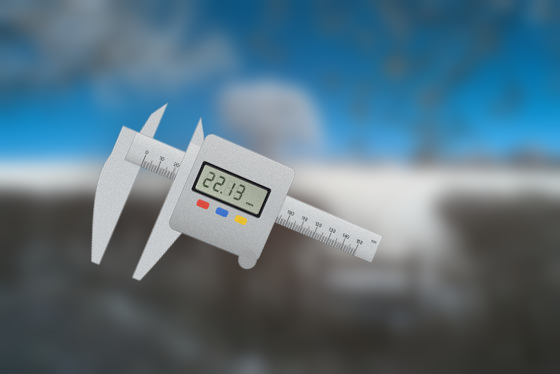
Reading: 22.13 mm
